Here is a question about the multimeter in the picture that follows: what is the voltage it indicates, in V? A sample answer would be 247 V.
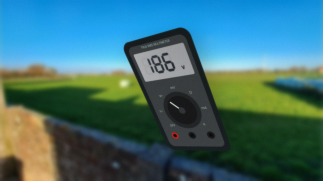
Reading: 186 V
